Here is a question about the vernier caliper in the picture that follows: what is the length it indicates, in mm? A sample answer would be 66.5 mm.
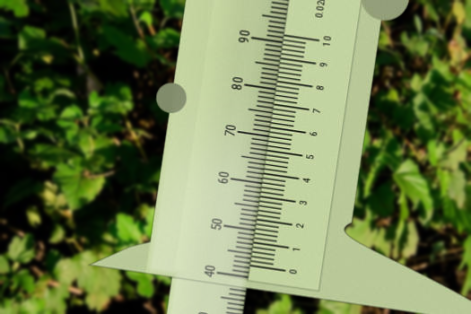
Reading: 42.5 mm
